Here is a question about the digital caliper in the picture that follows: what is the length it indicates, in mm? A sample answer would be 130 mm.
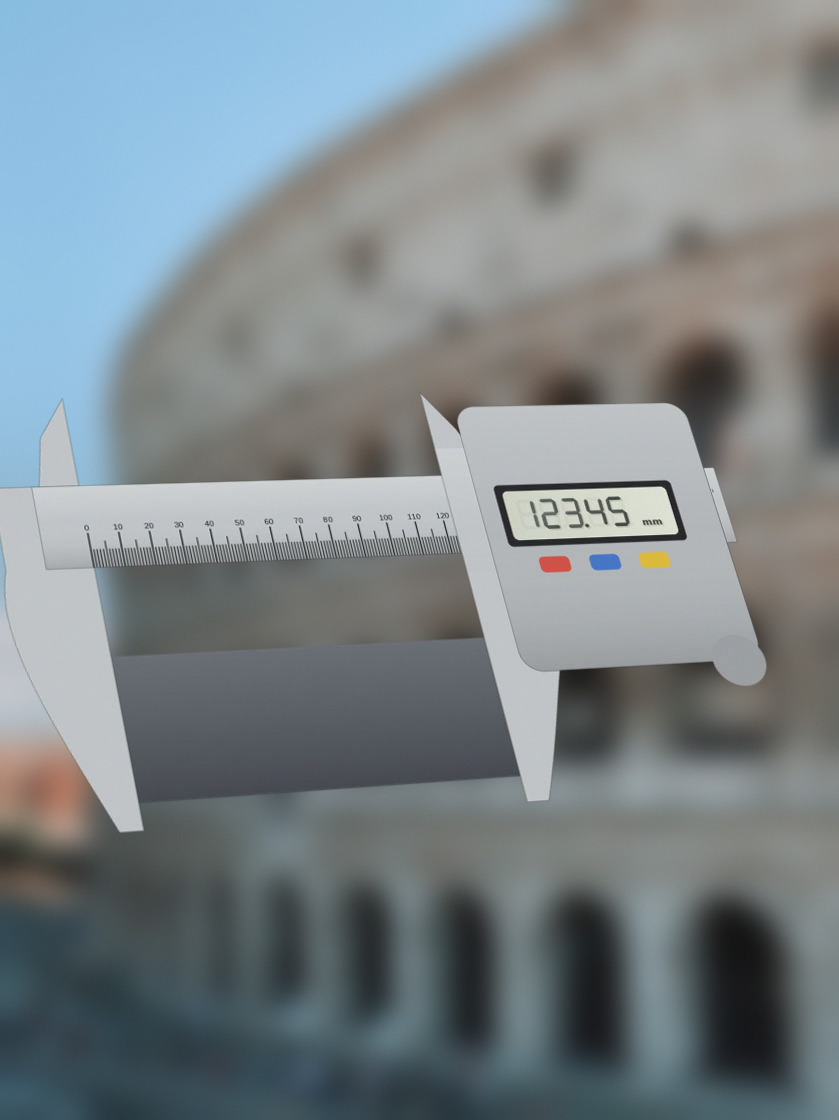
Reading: 123.45 mm
